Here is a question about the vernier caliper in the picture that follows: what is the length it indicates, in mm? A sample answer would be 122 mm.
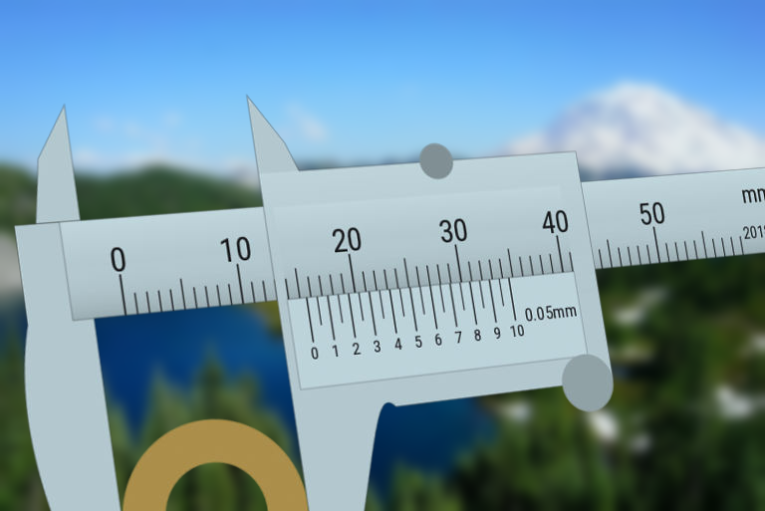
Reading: 15.6 mm
